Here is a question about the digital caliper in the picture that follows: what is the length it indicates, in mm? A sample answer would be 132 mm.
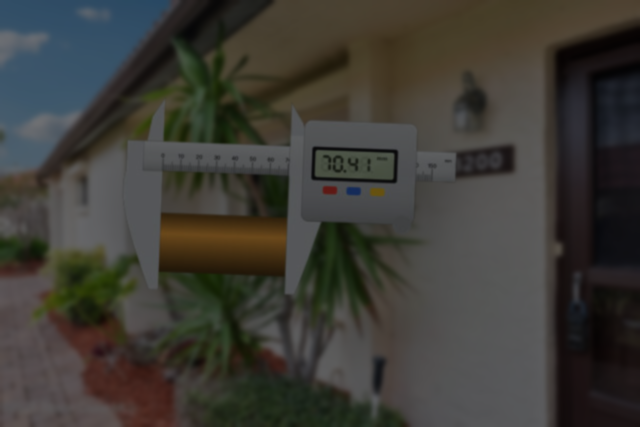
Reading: 70.41 mm
